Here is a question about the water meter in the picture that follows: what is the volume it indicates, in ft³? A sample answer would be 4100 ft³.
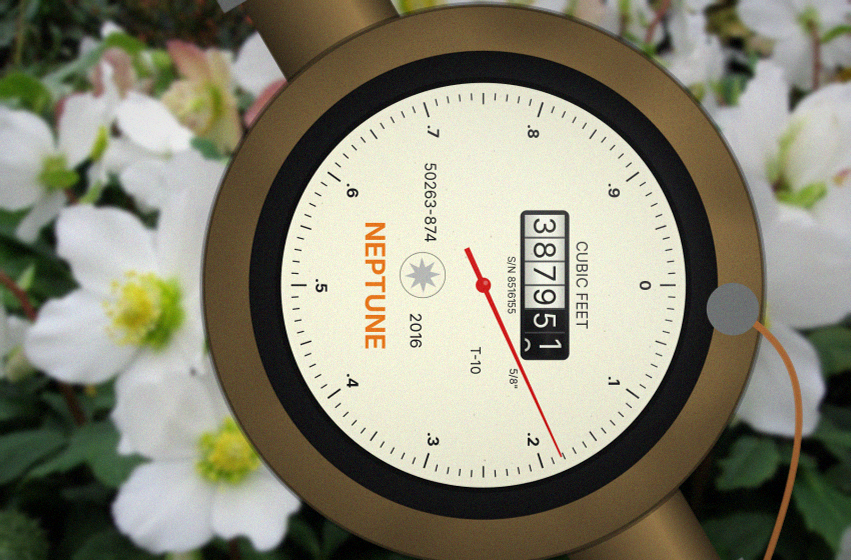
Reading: 387951.18 ft³
